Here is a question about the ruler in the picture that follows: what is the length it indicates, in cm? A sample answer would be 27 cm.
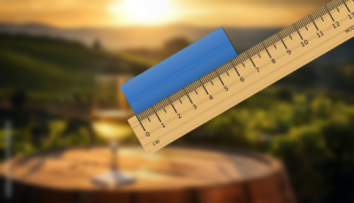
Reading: 6.5 cm
